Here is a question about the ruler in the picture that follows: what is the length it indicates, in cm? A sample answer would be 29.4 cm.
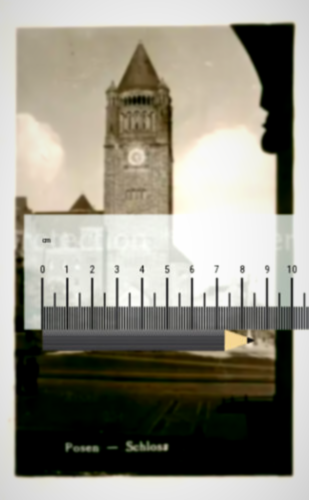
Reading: 8.5 cm
